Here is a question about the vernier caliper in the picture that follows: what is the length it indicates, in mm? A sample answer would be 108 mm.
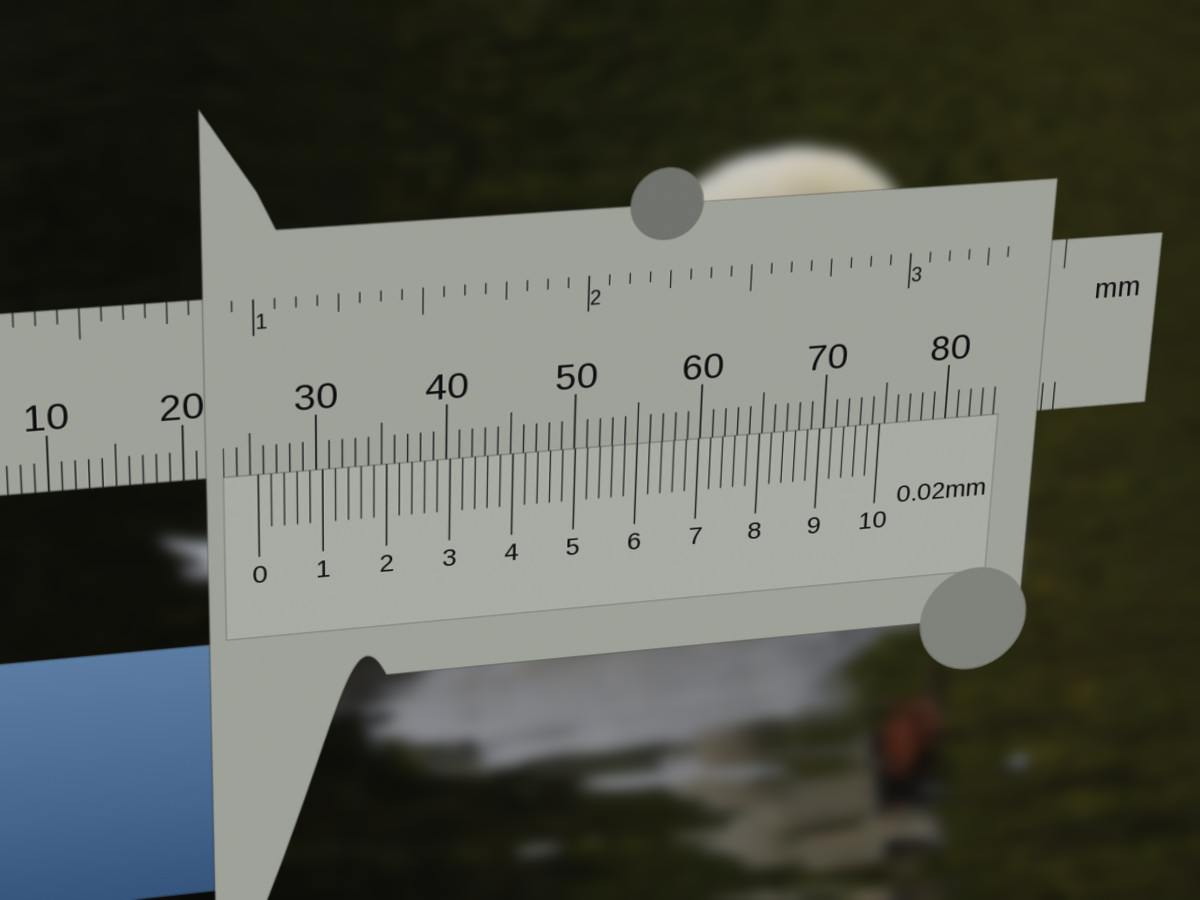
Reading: 25.6 mm
